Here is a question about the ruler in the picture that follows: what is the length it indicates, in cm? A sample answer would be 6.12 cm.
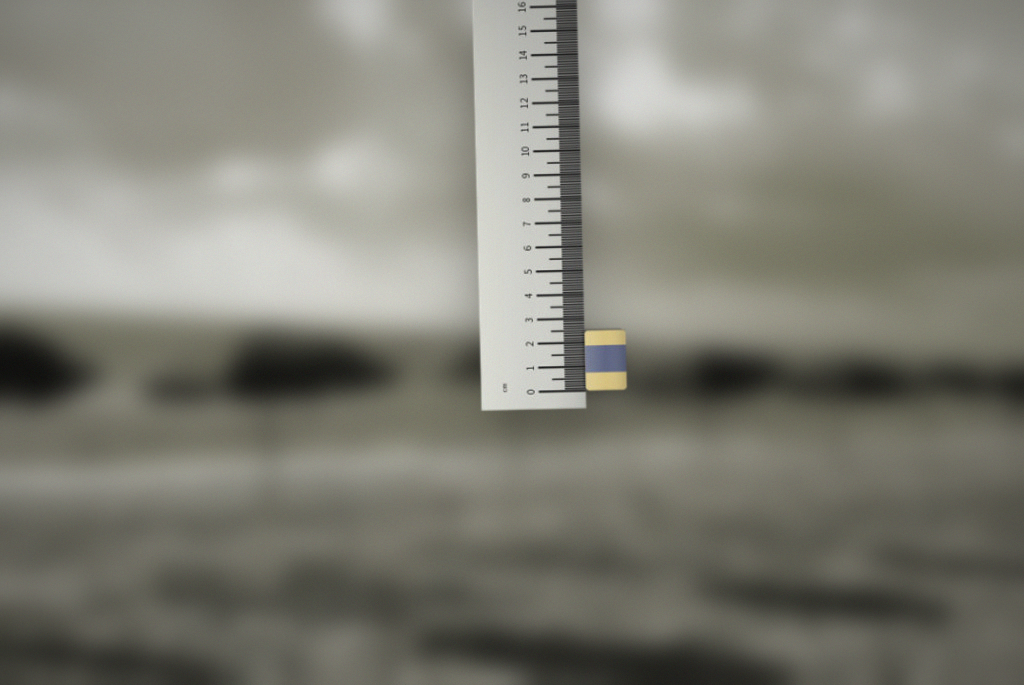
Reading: 2.5 cm
